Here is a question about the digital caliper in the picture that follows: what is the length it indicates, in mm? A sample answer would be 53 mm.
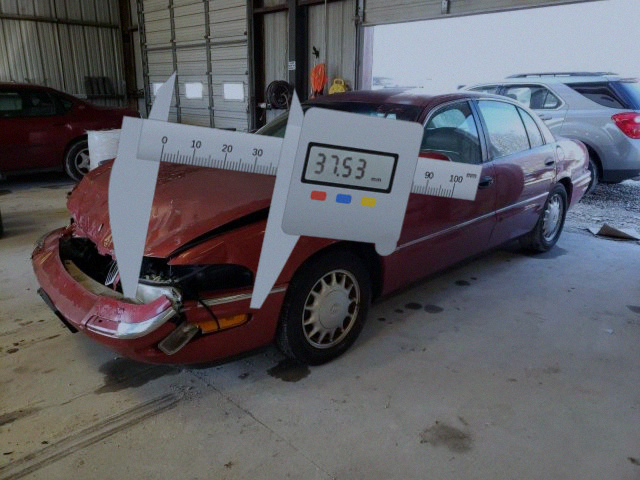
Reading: 37.53 mm
